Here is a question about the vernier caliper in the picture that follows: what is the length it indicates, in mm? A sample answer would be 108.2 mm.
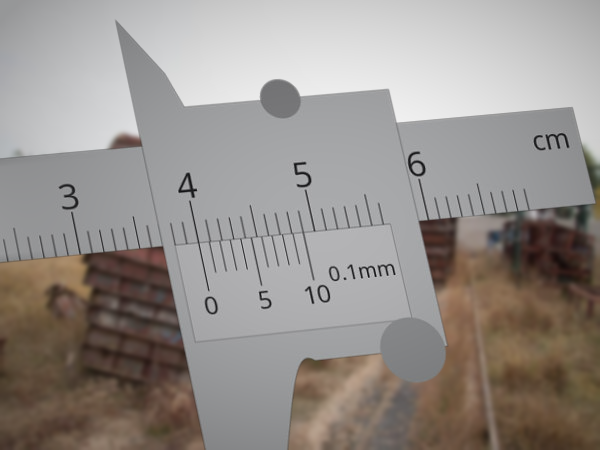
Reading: 40.0 mm
